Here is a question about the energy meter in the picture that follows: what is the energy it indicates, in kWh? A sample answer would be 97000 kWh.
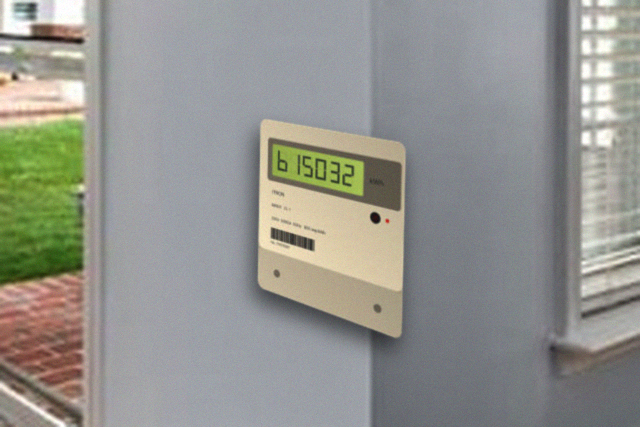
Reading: 615032 kWh
